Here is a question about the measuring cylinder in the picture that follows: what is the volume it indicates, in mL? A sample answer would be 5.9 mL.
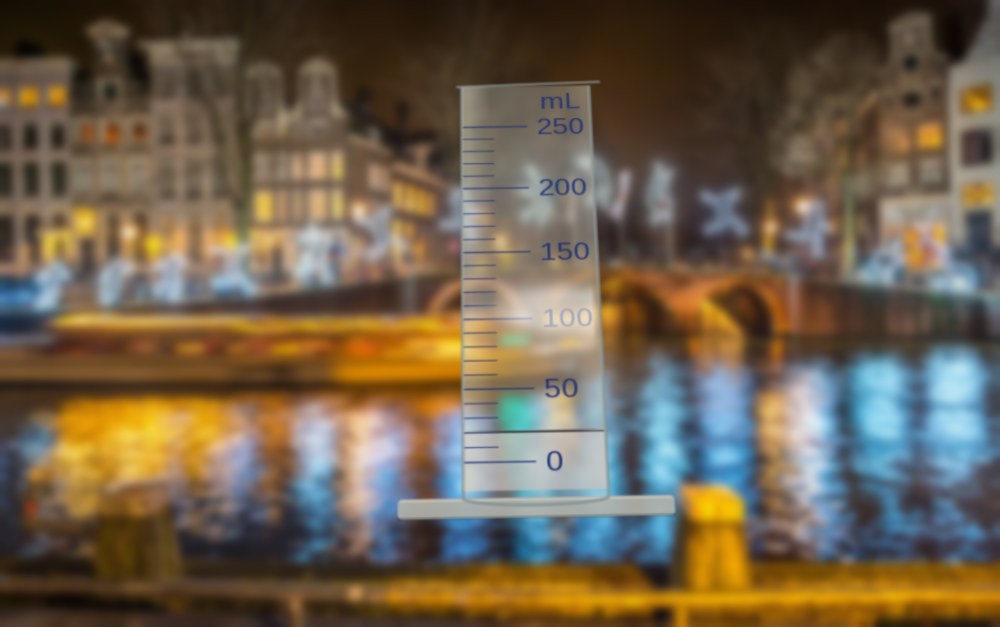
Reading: 20 mL
